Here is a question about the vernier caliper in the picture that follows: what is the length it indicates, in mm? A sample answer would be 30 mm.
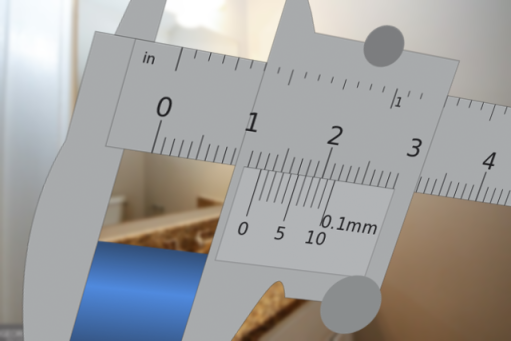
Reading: 12.6 mm
